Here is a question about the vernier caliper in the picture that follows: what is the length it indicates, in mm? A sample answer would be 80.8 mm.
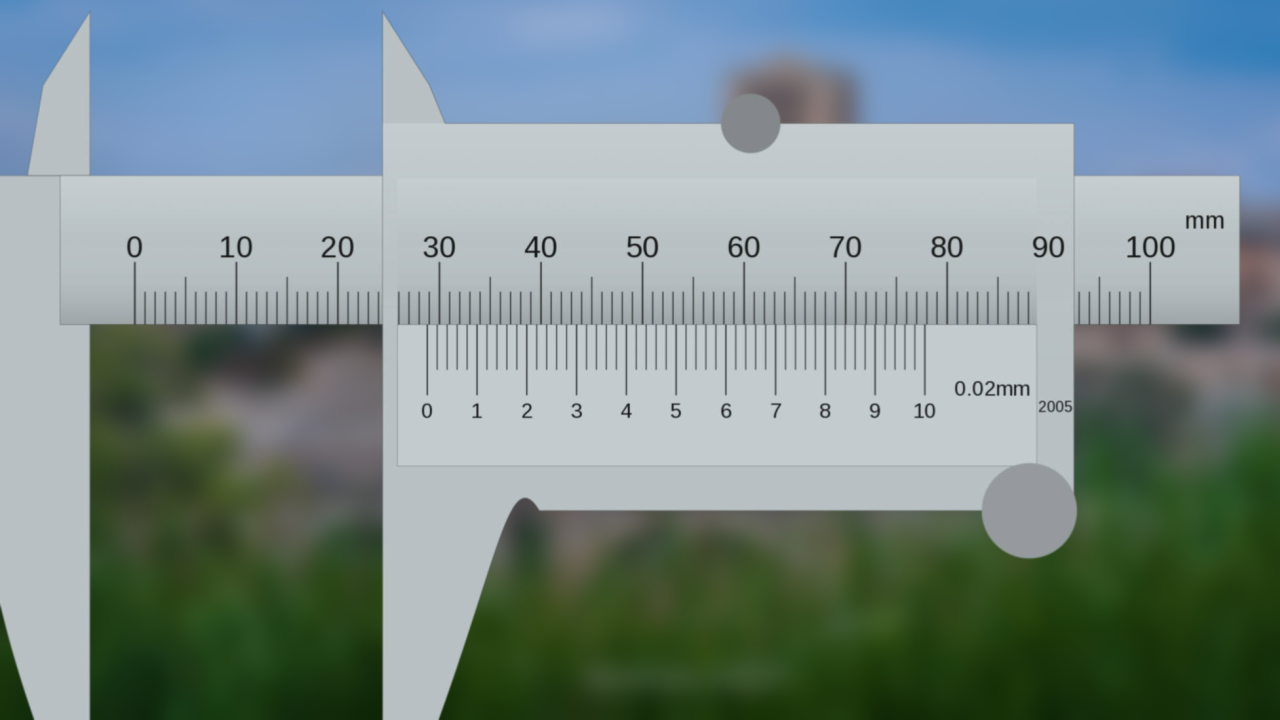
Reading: 28.8 mm
